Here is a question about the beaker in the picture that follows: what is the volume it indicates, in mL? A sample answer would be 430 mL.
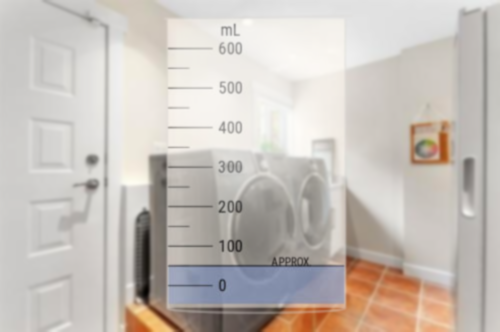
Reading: 50 mL
